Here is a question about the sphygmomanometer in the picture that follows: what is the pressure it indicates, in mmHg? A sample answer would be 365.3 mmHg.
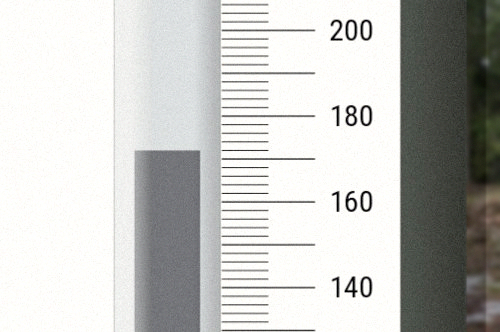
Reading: 172 mmHg
